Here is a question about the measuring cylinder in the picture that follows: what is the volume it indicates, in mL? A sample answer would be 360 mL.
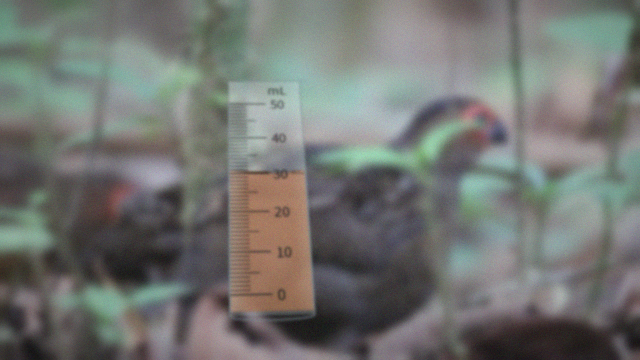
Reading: 30 mL
